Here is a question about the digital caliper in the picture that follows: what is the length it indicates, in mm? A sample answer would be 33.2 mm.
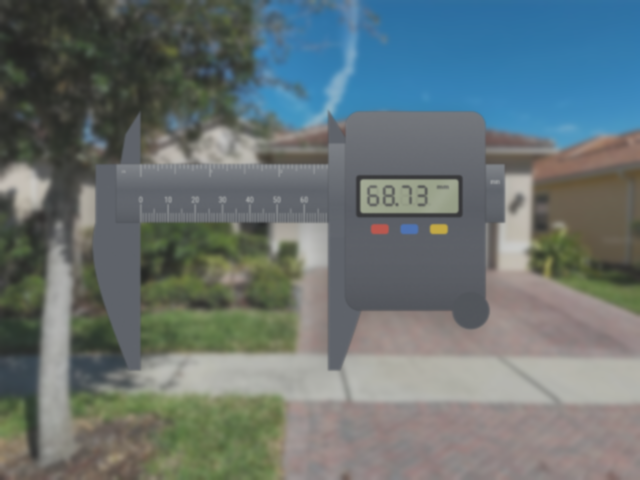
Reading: 68.73 mm
